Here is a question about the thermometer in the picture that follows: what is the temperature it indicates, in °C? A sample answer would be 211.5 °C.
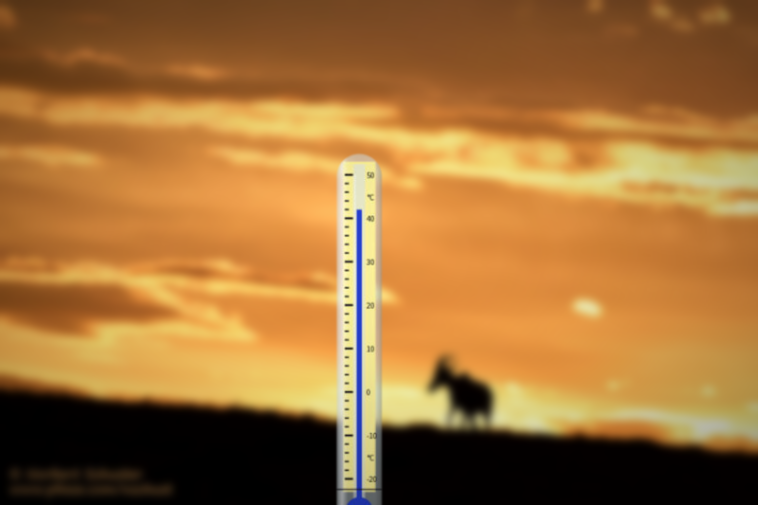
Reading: 42 °C
